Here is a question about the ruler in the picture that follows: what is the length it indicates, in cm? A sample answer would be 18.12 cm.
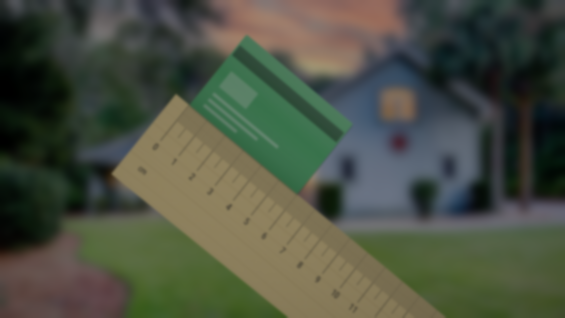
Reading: 6 cm
